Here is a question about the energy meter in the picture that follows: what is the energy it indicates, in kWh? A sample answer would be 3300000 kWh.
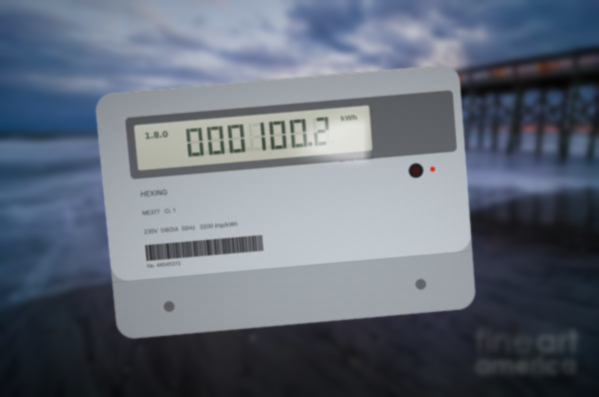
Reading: 100.2 kWh
